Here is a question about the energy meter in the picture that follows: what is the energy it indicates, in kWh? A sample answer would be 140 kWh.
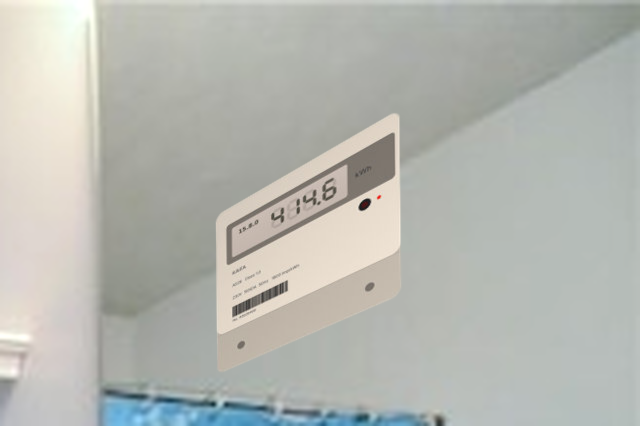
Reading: 414.6 kWh
